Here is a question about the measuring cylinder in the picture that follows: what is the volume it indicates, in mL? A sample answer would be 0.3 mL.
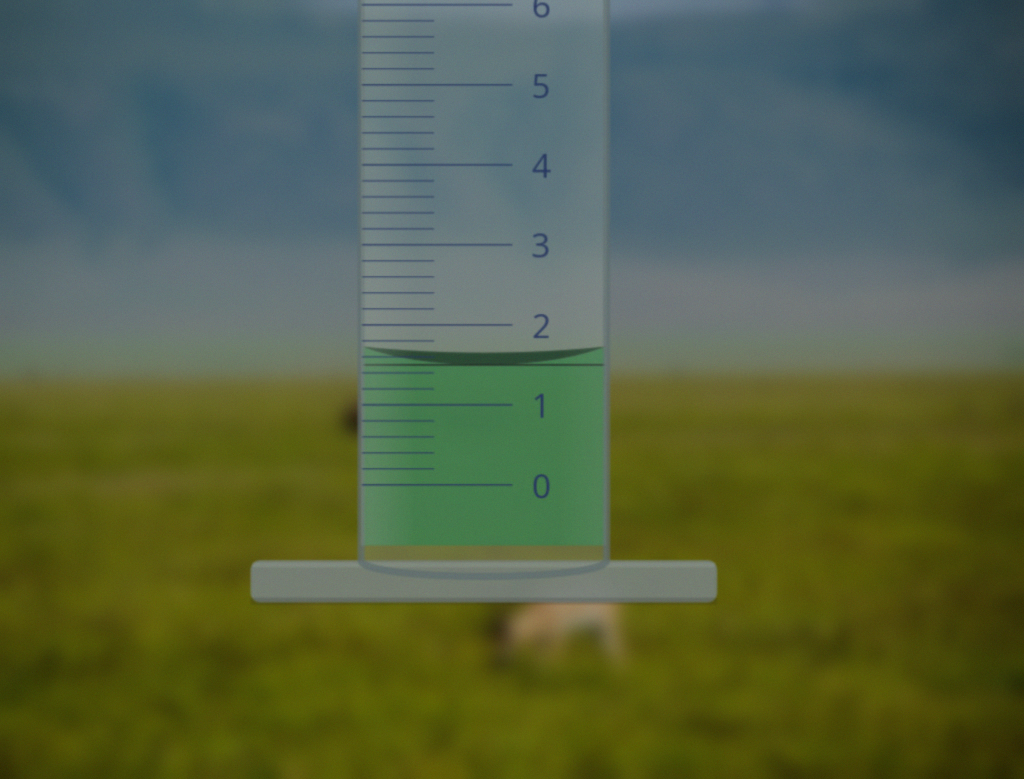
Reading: 1.5 mL
